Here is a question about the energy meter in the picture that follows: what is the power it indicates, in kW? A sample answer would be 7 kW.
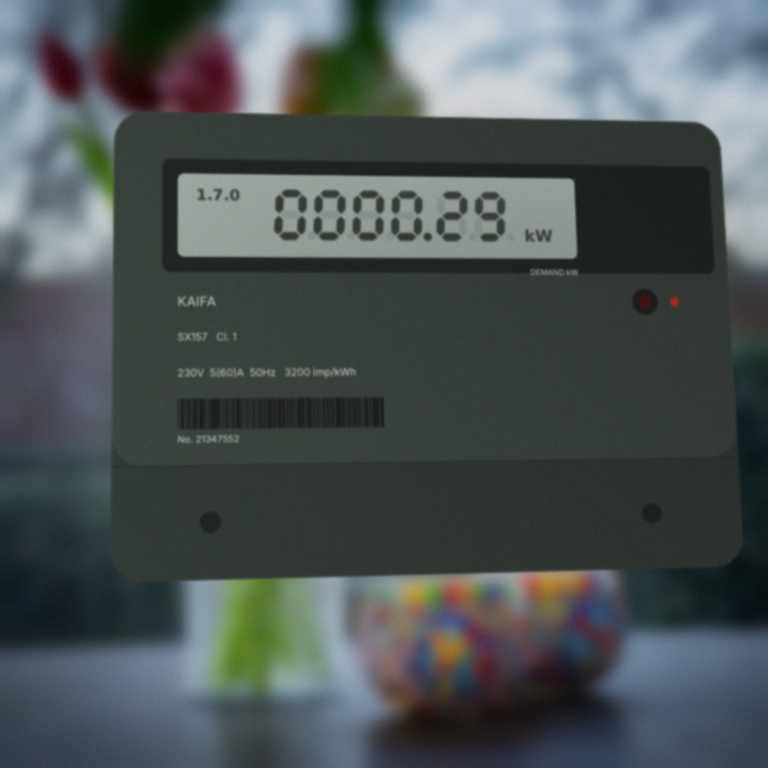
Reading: 0.29 kW
